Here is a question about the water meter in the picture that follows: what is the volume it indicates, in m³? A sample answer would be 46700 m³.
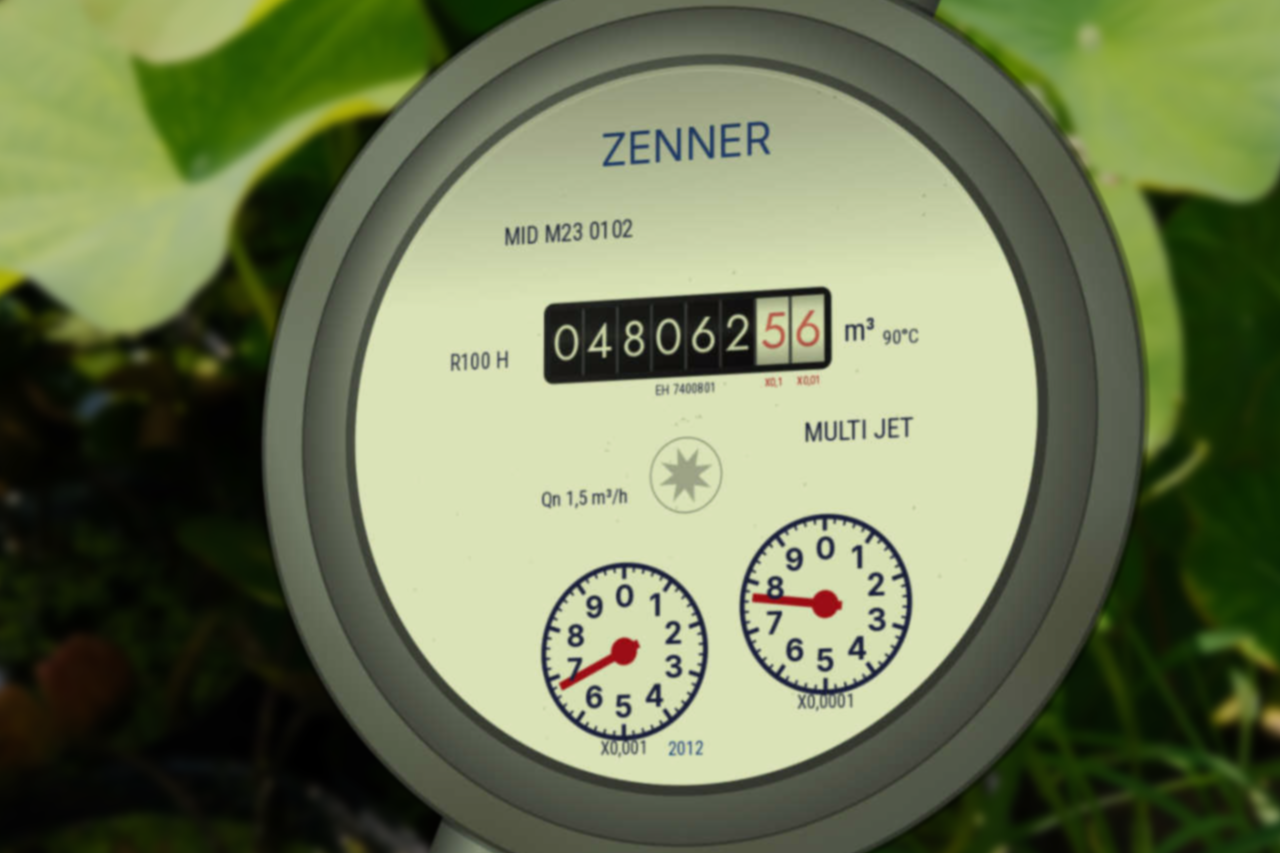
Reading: 48062.5667 m³
